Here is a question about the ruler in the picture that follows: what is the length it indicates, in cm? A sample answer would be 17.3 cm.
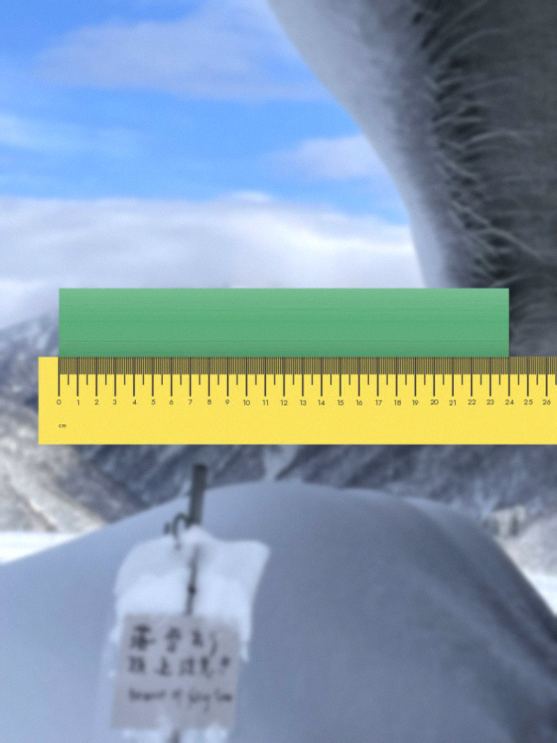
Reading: 24 cm
